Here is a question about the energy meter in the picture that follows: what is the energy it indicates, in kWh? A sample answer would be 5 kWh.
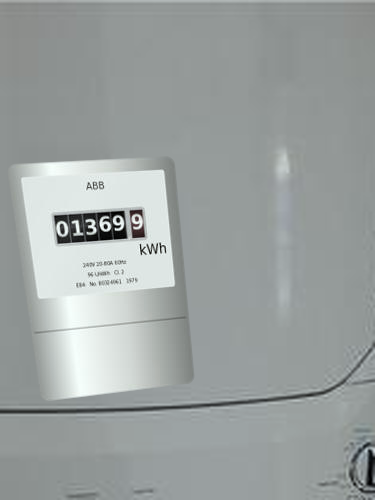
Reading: 1369.9 kWh
